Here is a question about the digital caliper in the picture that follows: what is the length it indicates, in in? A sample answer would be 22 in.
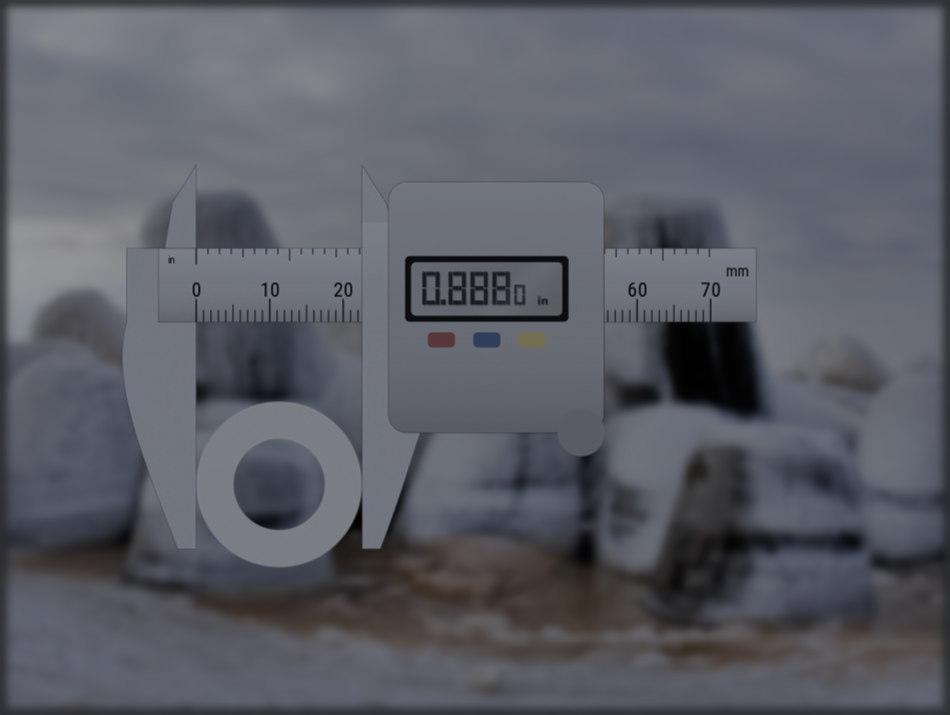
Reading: 0.8880 in
